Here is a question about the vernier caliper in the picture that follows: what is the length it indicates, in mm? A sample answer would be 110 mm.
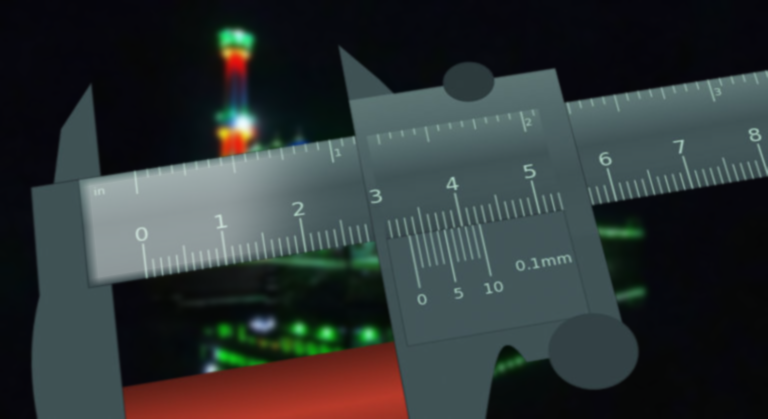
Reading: 33.2 mm
